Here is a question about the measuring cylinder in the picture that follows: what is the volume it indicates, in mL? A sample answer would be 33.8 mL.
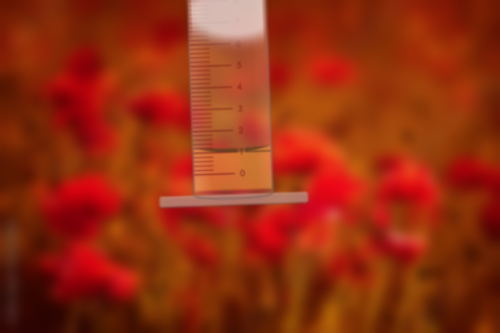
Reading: 1 mL
